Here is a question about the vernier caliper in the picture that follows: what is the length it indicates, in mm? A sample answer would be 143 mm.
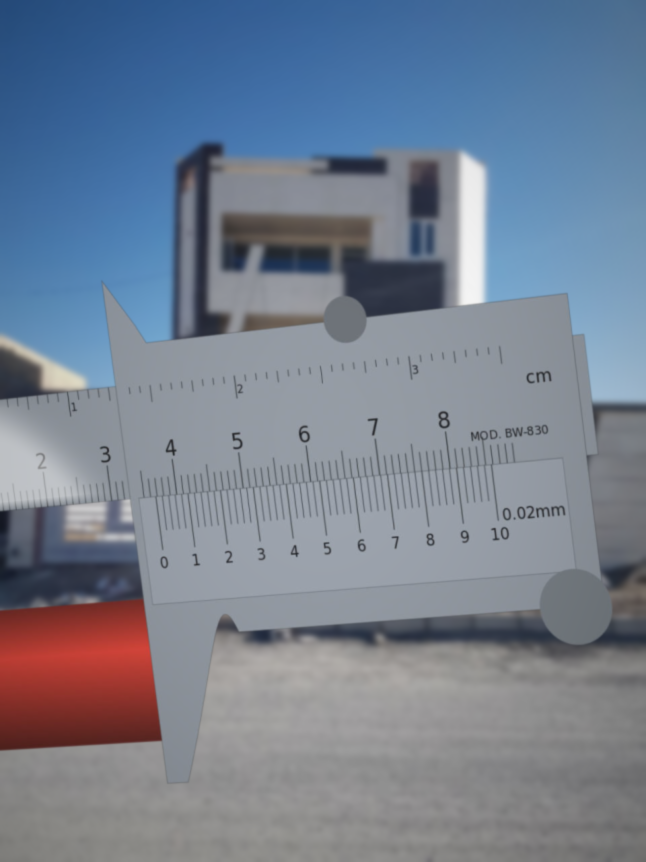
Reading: 36.8 mm
